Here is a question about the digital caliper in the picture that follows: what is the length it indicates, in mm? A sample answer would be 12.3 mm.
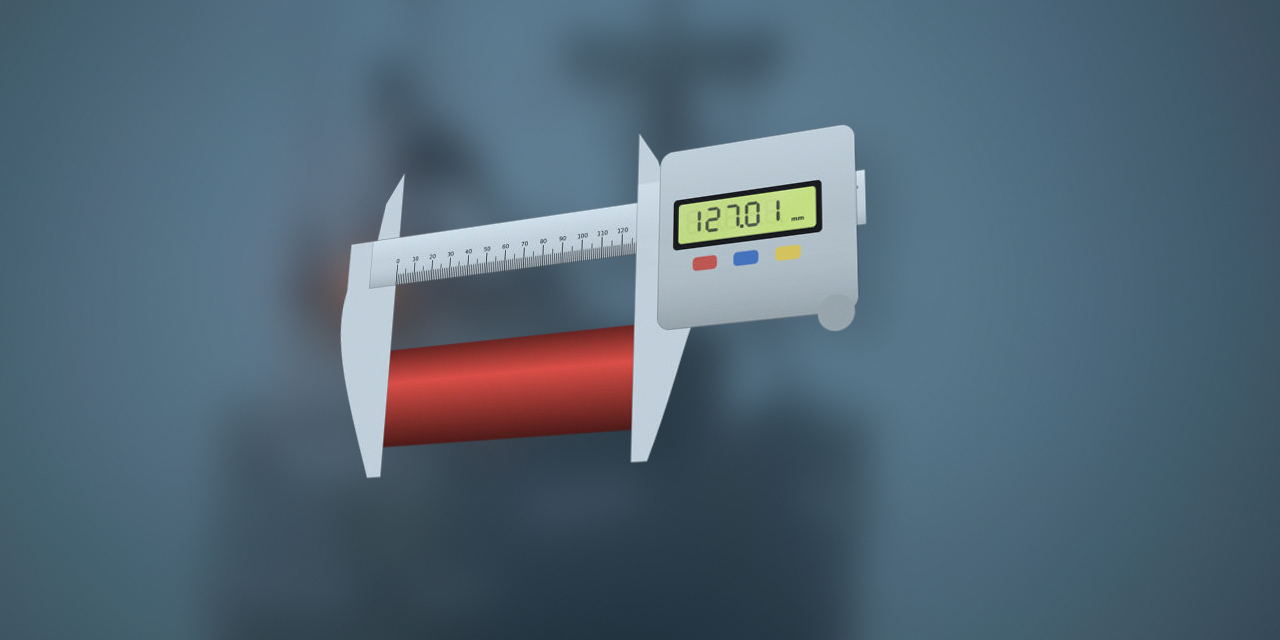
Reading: 127.01 mm
